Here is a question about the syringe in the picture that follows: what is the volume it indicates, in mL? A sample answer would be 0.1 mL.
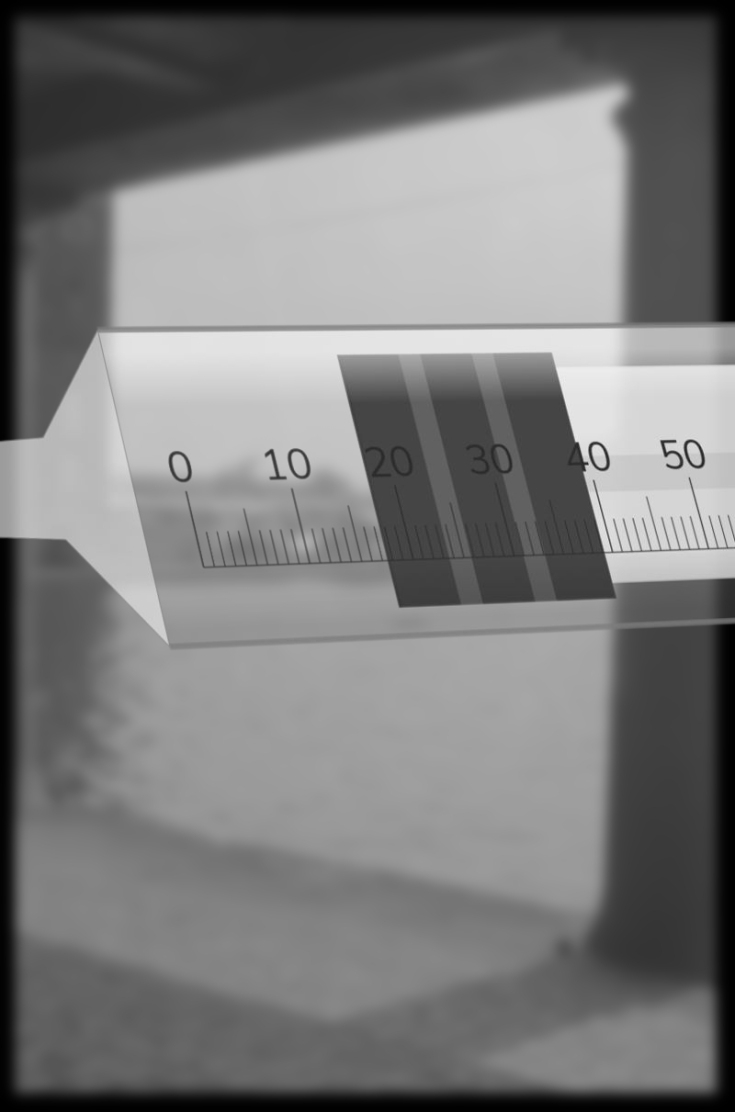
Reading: 17.5 mL
